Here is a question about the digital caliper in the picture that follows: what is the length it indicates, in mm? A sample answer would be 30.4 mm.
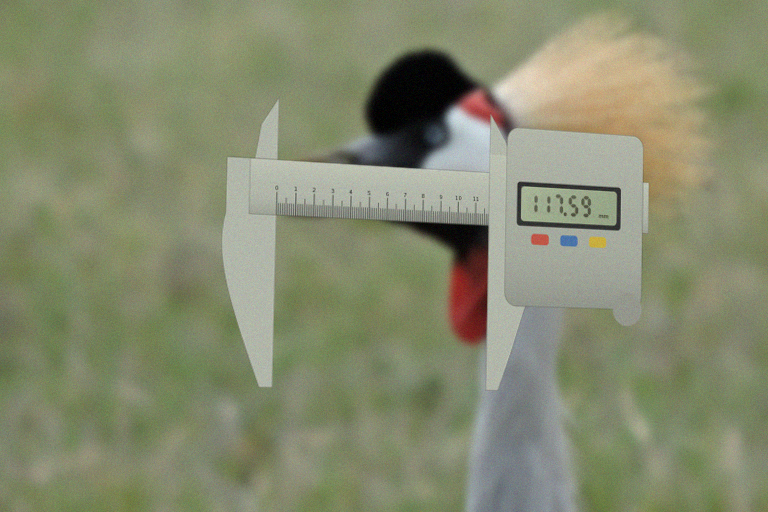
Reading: 117.59 mm
